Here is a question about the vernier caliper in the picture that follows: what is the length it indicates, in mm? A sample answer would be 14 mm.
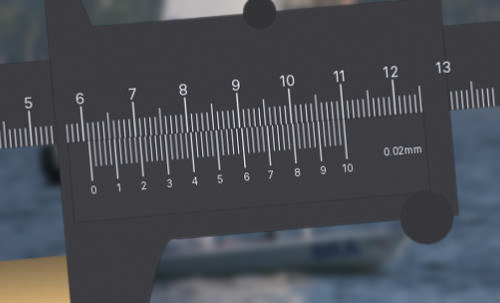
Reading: 61.0 mm
